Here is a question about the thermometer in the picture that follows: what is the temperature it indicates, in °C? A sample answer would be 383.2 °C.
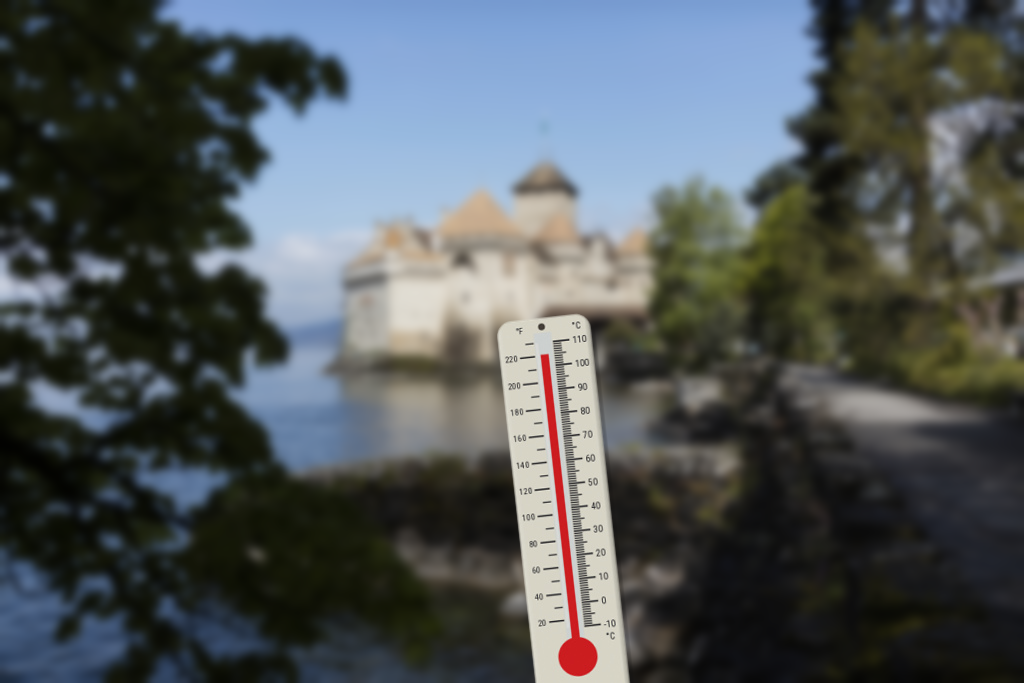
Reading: 105 °C
